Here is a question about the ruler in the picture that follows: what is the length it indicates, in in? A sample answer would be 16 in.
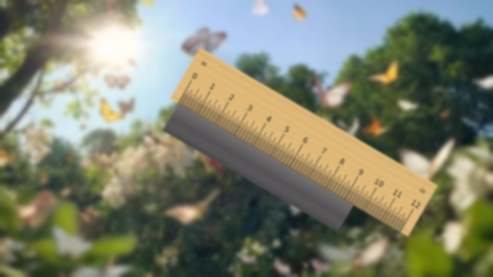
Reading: 9.5 in
